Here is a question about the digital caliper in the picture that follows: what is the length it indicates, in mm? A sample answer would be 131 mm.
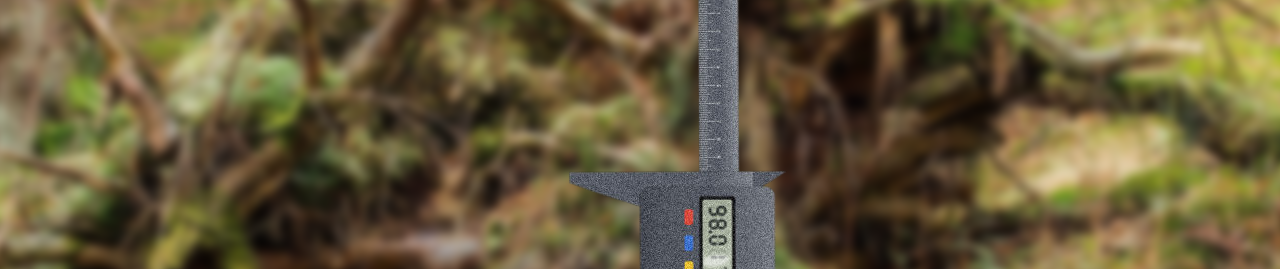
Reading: 98.01 mm
